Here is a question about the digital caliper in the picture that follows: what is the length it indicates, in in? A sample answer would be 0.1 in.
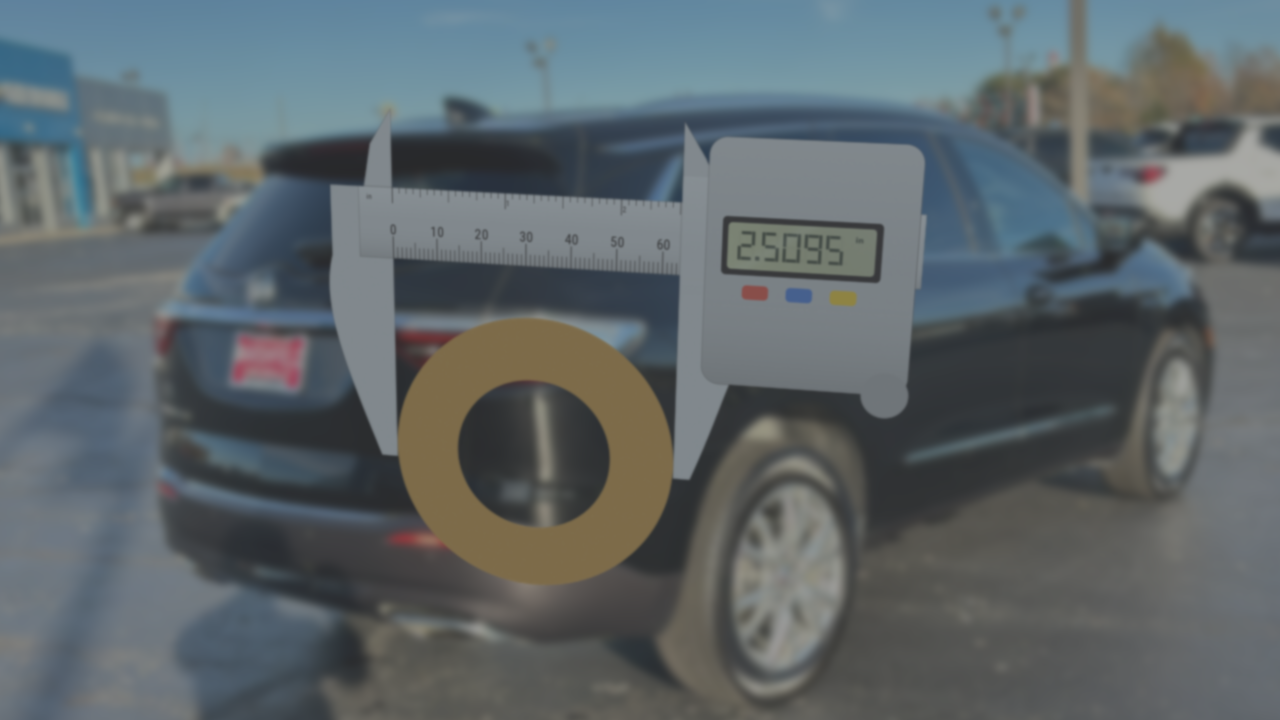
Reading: 2.5095 in
